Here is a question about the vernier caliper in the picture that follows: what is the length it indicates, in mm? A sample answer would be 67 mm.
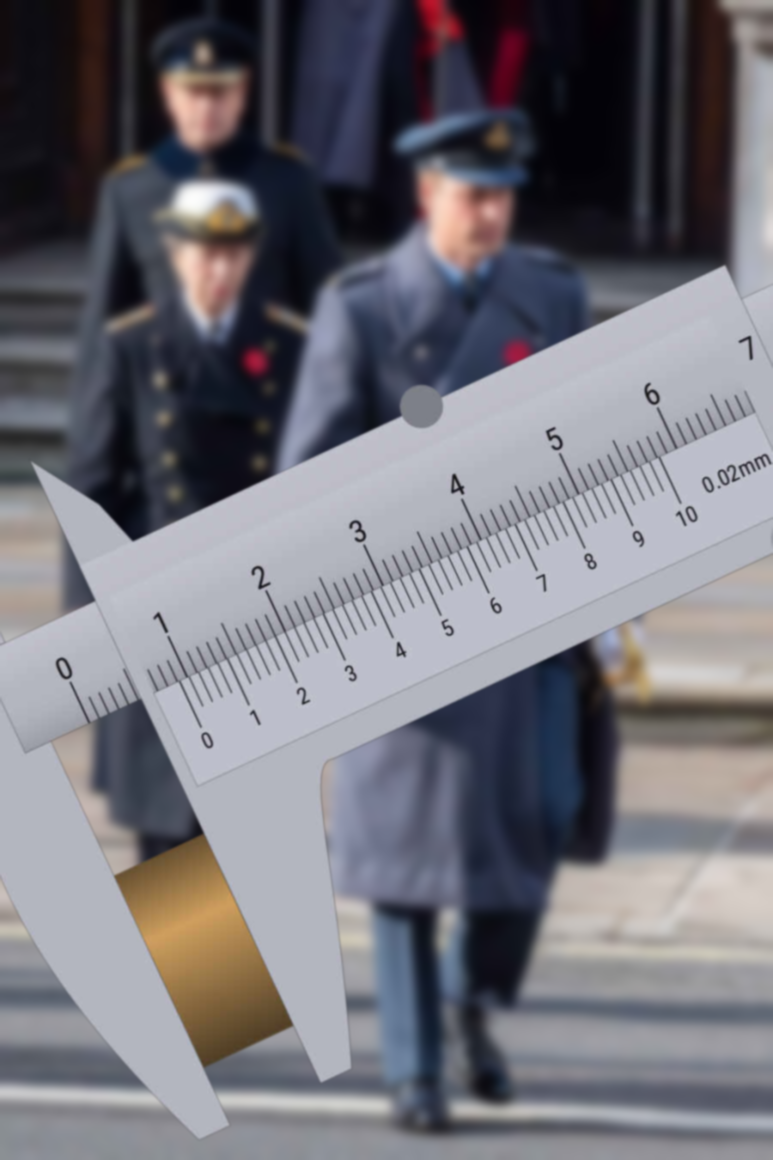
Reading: 9.2 mm
